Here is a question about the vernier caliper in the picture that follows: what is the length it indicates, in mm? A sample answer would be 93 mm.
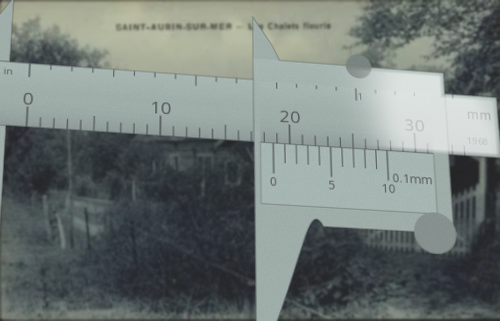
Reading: 18.7 mm
